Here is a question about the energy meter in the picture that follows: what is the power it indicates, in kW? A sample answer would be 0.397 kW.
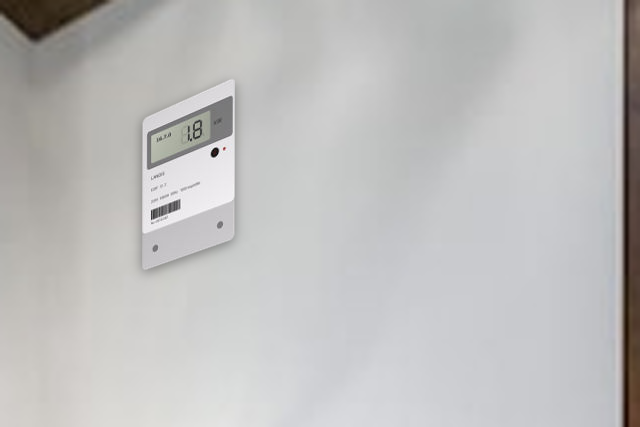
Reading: 1.8 kW
